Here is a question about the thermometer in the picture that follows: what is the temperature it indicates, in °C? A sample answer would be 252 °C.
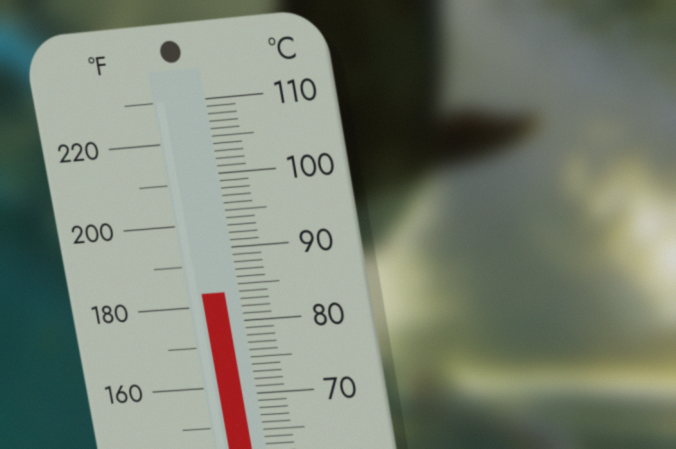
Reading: 84 °C
